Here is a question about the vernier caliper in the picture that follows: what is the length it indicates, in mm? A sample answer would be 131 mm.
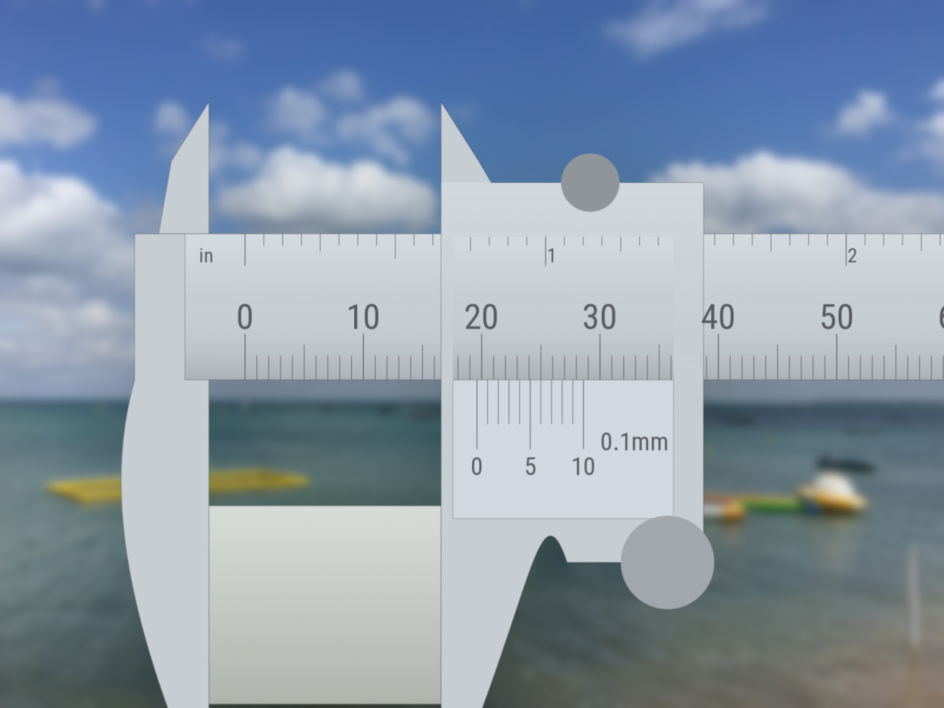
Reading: 19.6 mm
